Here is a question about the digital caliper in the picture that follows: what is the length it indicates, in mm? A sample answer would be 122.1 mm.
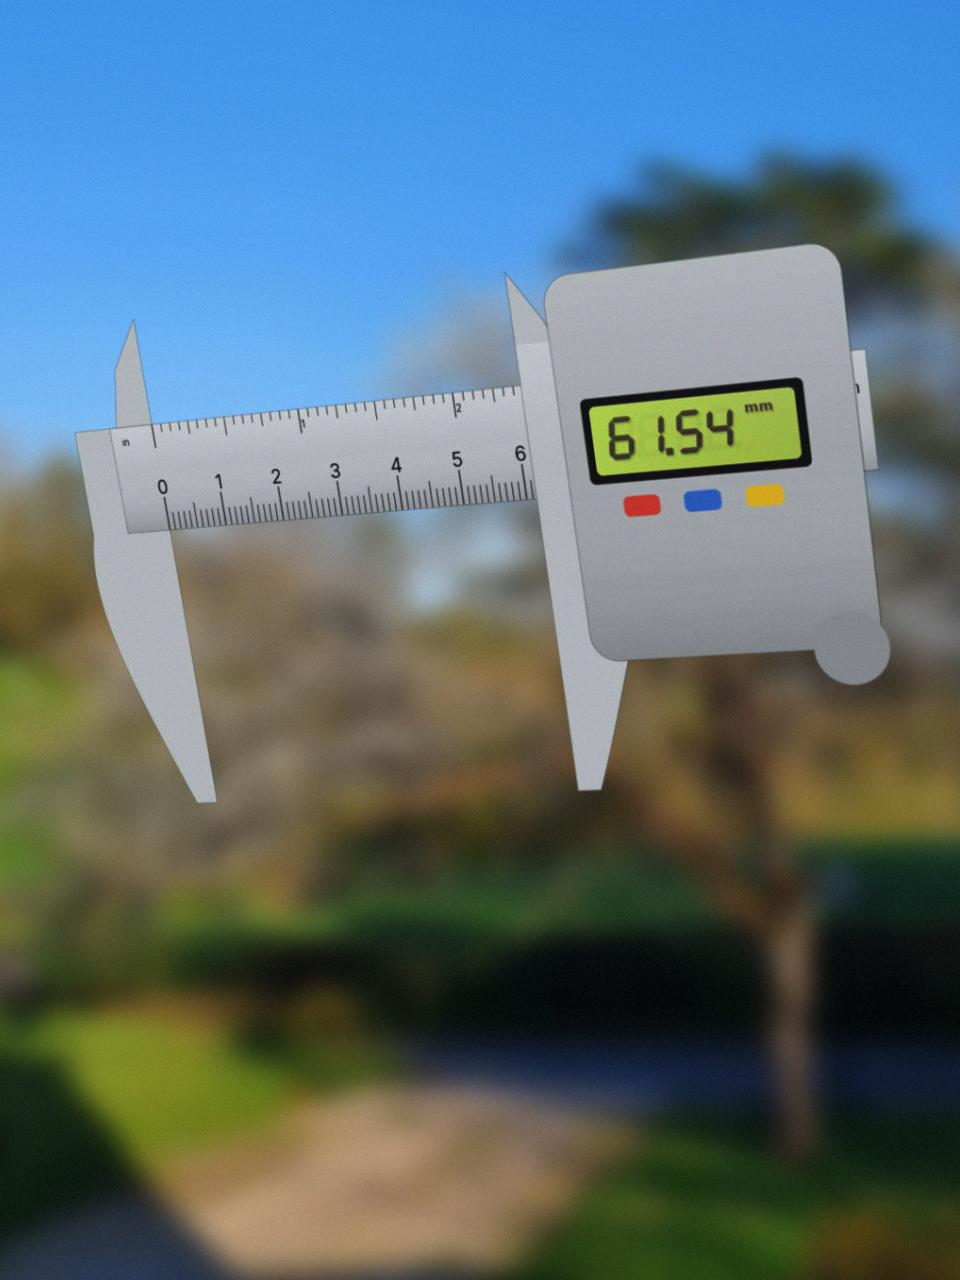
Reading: 61.54 mm
